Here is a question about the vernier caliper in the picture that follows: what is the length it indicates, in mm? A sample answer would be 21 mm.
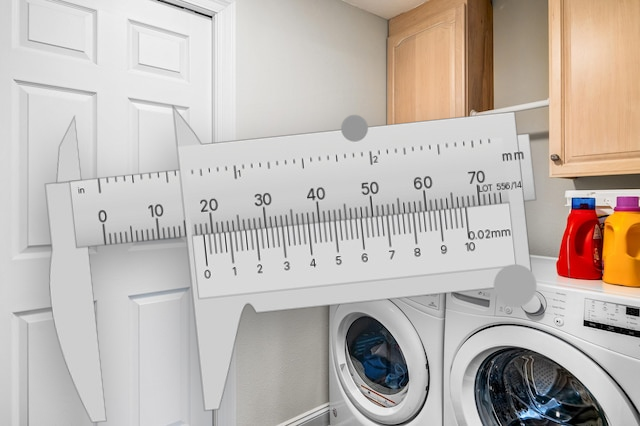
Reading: 18.4 mm
